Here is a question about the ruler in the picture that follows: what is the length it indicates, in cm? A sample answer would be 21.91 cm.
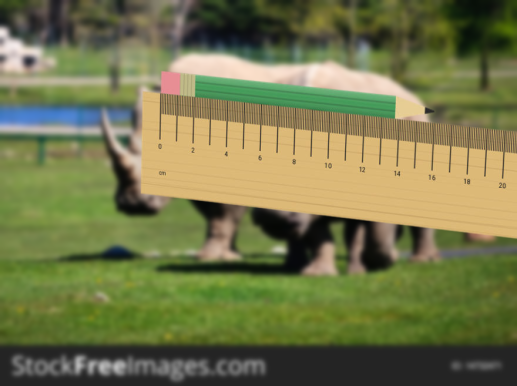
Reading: 16 cm
